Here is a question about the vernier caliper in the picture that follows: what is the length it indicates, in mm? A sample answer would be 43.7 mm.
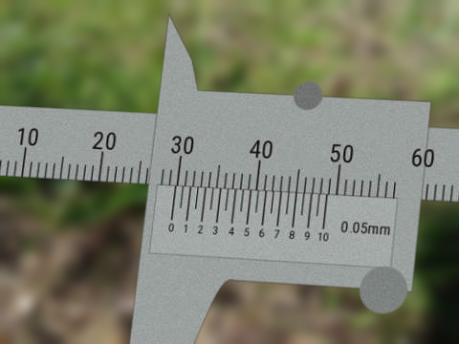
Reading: 29.8 mm
